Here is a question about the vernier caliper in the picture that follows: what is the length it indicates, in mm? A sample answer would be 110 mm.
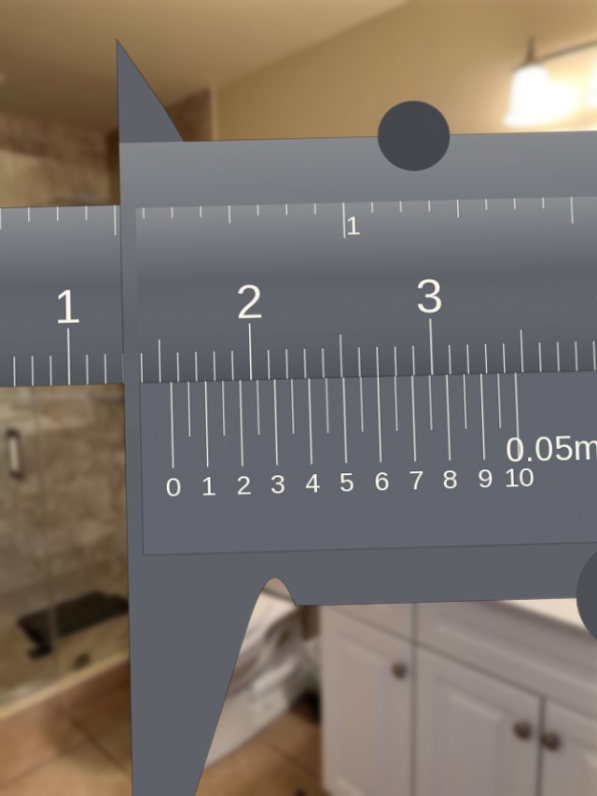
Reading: 15.6 mm
